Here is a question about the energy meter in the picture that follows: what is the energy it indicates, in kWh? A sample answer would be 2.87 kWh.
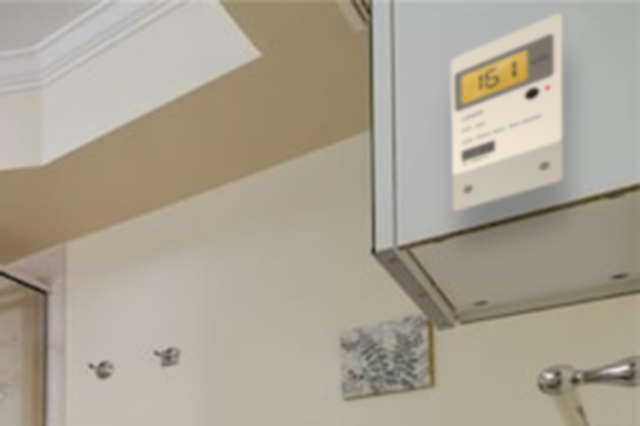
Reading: 161 kWh
